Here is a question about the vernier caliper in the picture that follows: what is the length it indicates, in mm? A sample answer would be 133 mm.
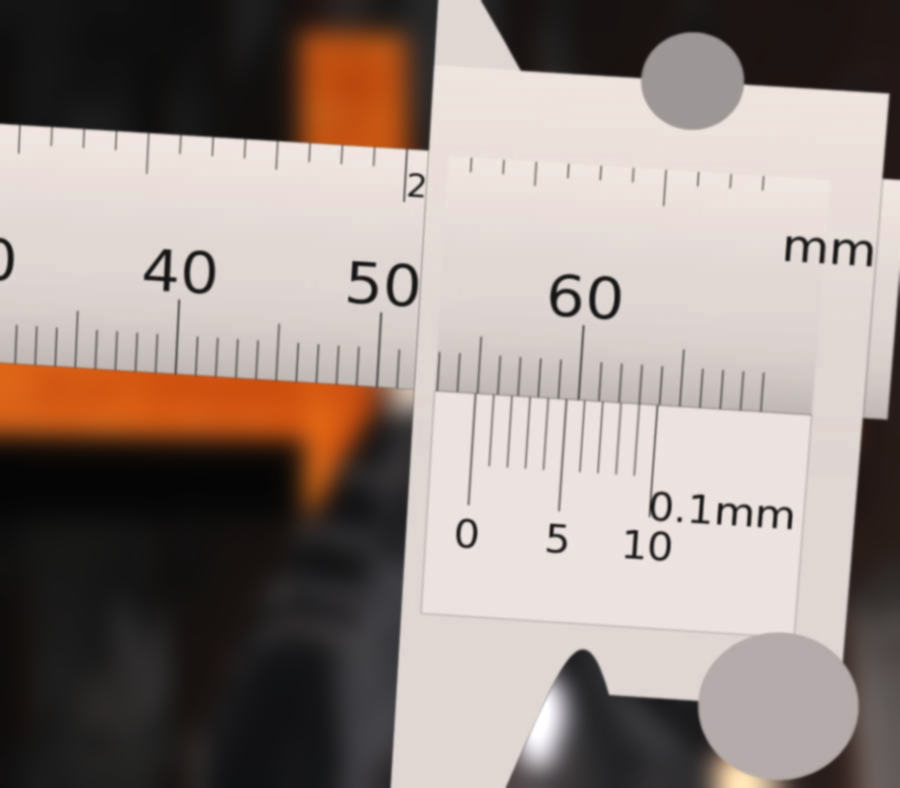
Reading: 54.9 mm
